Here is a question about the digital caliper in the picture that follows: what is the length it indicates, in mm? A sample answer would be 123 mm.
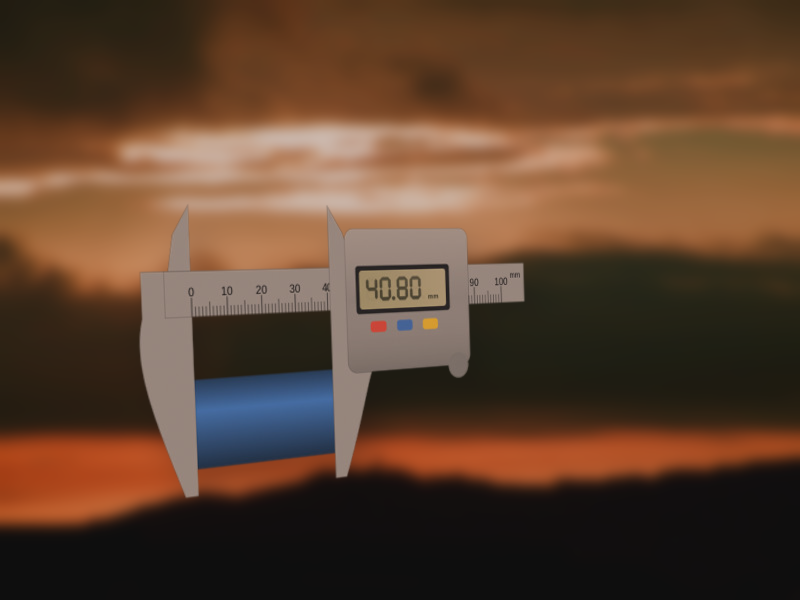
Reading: 40.80 mm
